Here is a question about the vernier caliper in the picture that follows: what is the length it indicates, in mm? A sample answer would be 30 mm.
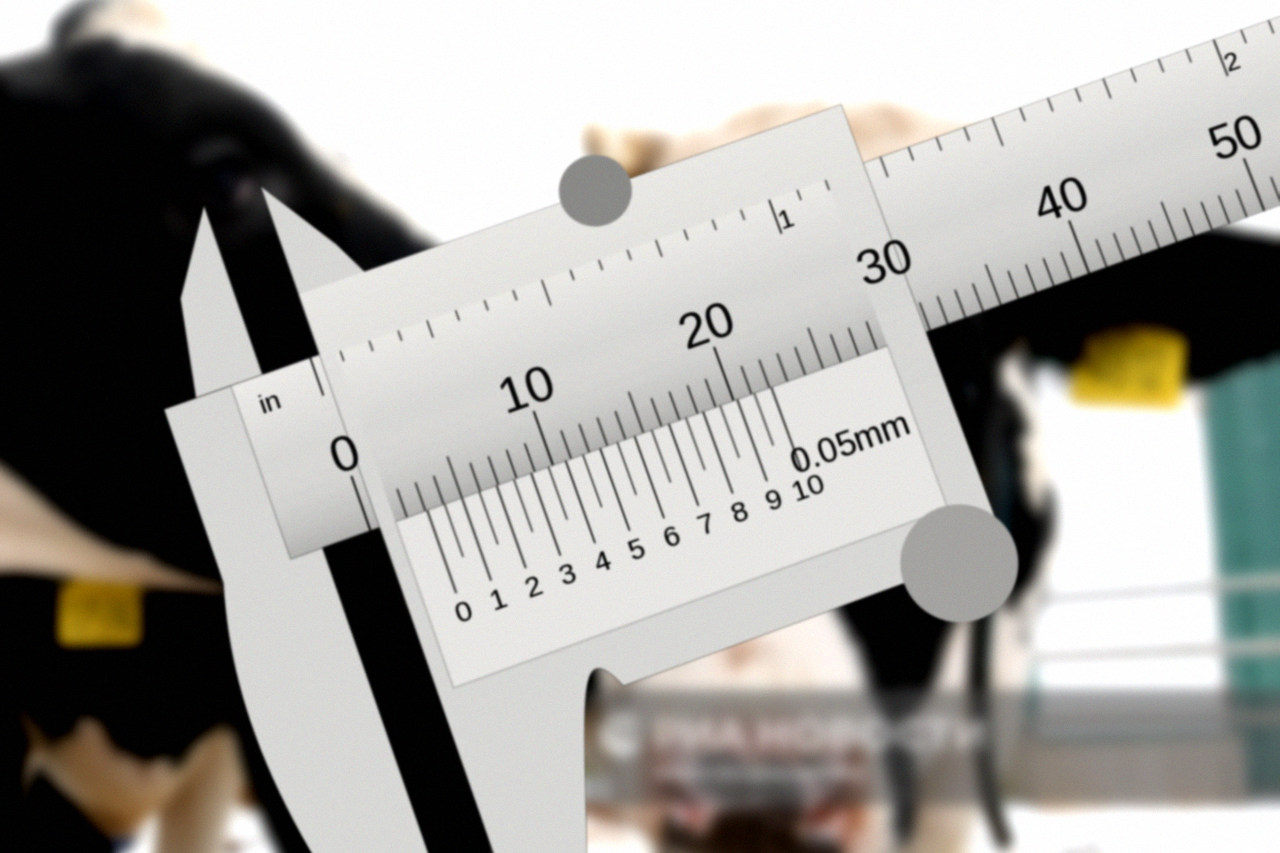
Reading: 3.1 mm
